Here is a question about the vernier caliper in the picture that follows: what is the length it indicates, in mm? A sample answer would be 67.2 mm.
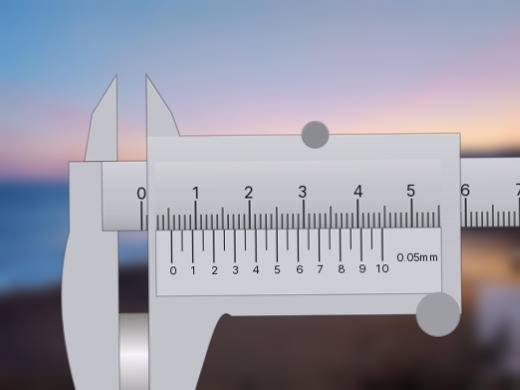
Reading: 5.5 mm
